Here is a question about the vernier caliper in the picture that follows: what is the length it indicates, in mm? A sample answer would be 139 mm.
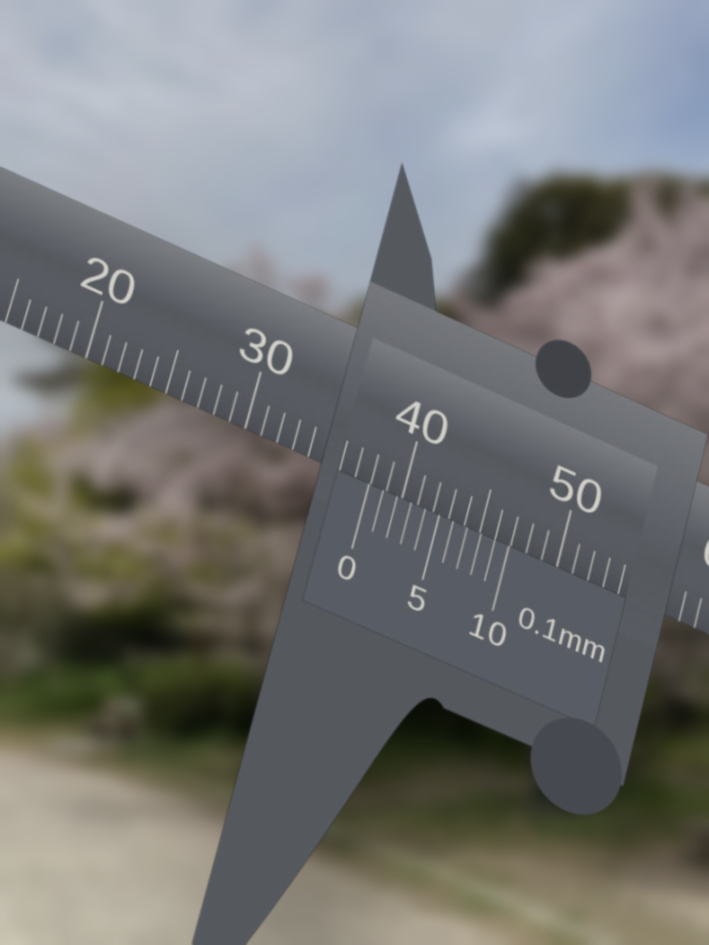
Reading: 37.9 mm
